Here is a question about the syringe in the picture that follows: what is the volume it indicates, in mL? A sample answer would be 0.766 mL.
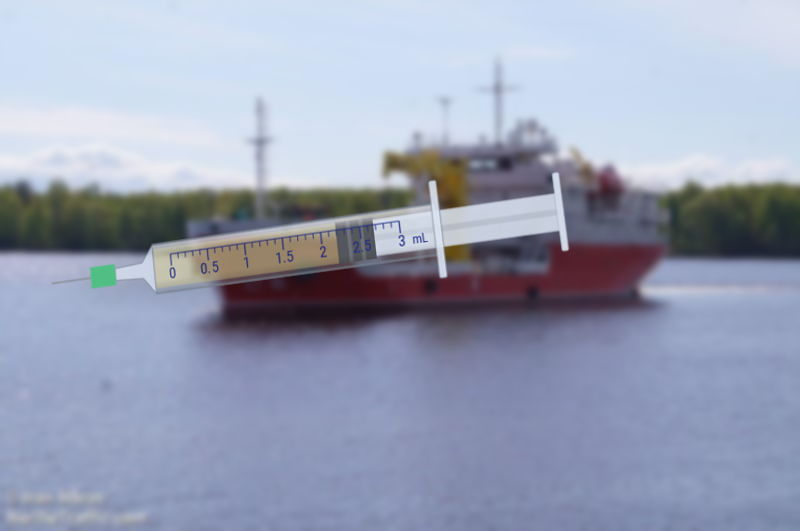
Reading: 2.2 mL
